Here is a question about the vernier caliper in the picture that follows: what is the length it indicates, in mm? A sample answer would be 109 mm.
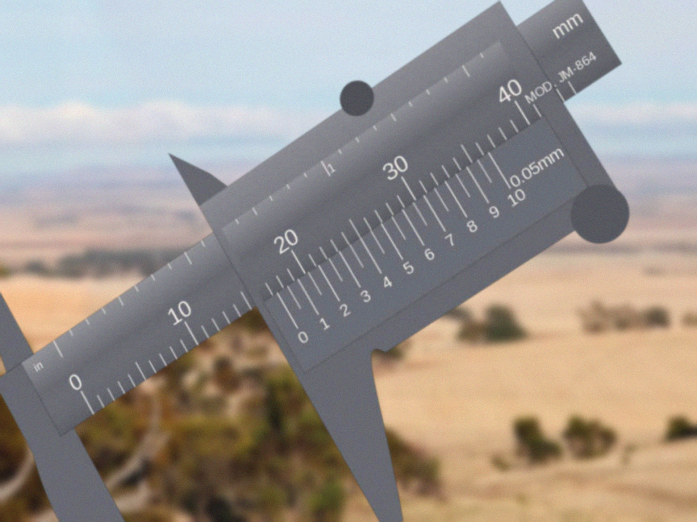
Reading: 17.4 mm
